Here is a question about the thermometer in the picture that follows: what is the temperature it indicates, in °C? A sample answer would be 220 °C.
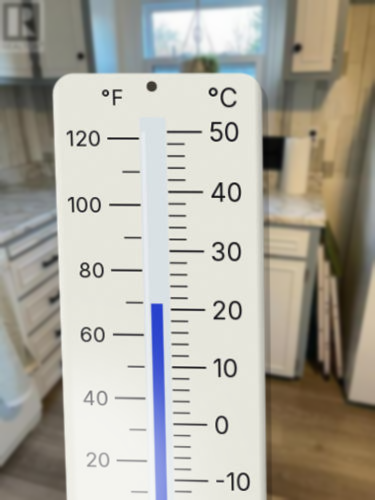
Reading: 21 °C
